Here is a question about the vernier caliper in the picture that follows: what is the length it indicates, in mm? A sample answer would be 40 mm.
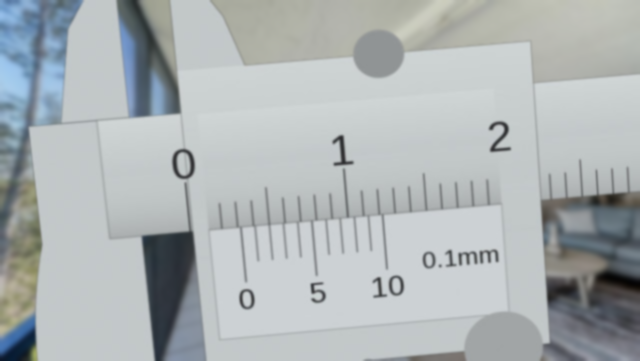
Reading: 3.2 mm
